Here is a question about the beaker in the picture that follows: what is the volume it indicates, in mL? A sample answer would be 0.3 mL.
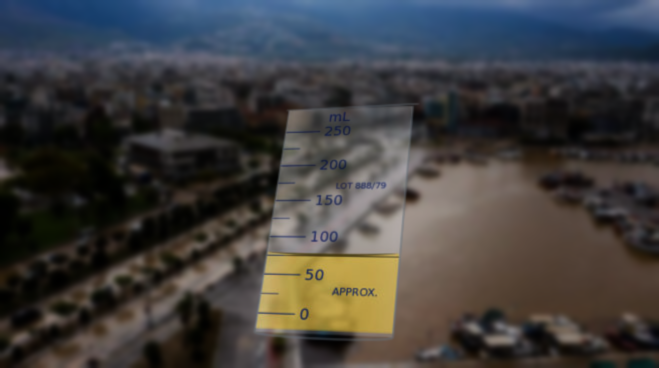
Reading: 75 mL
